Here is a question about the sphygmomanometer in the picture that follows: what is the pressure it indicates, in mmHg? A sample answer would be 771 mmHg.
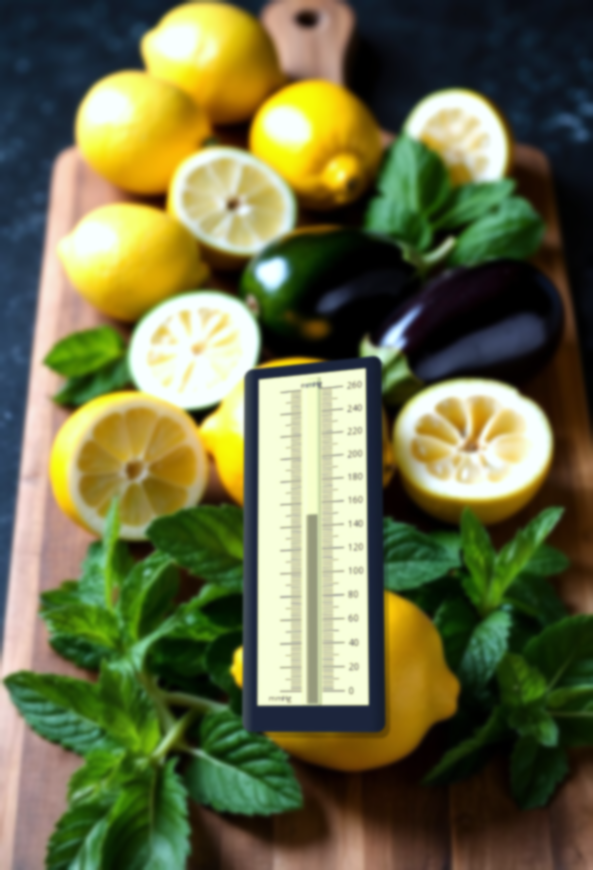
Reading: 150 mmHg
